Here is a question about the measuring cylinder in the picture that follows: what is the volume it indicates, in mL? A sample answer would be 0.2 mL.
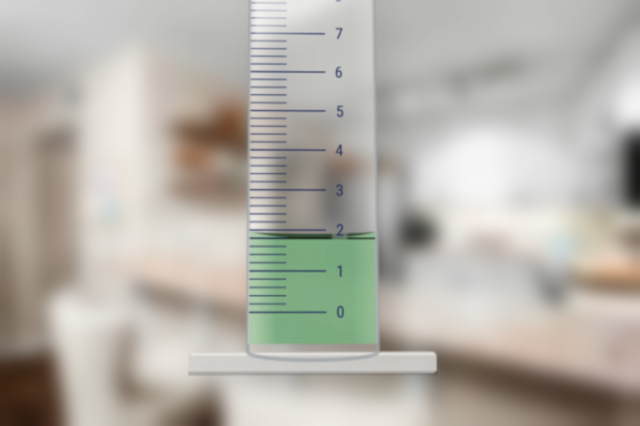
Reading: 1.8 mL
